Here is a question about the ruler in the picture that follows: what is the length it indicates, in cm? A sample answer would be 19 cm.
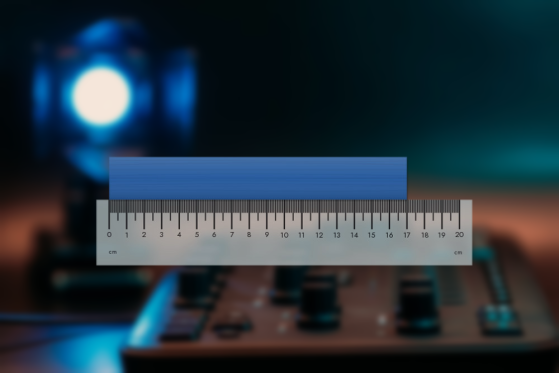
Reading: 17 cm
